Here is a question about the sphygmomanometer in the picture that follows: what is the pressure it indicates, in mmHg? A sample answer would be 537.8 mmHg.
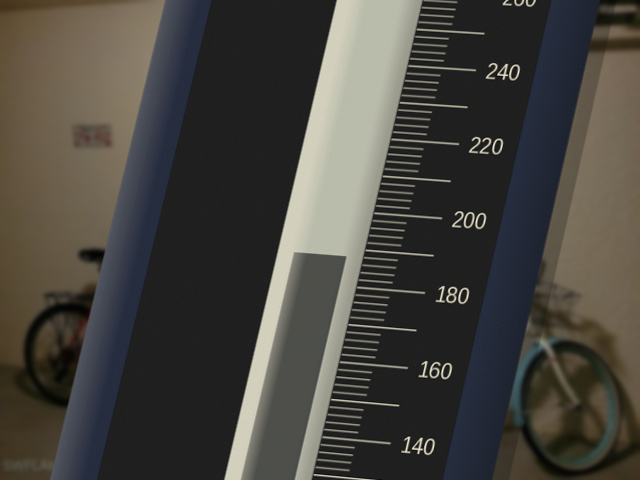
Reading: 188 mmHg
